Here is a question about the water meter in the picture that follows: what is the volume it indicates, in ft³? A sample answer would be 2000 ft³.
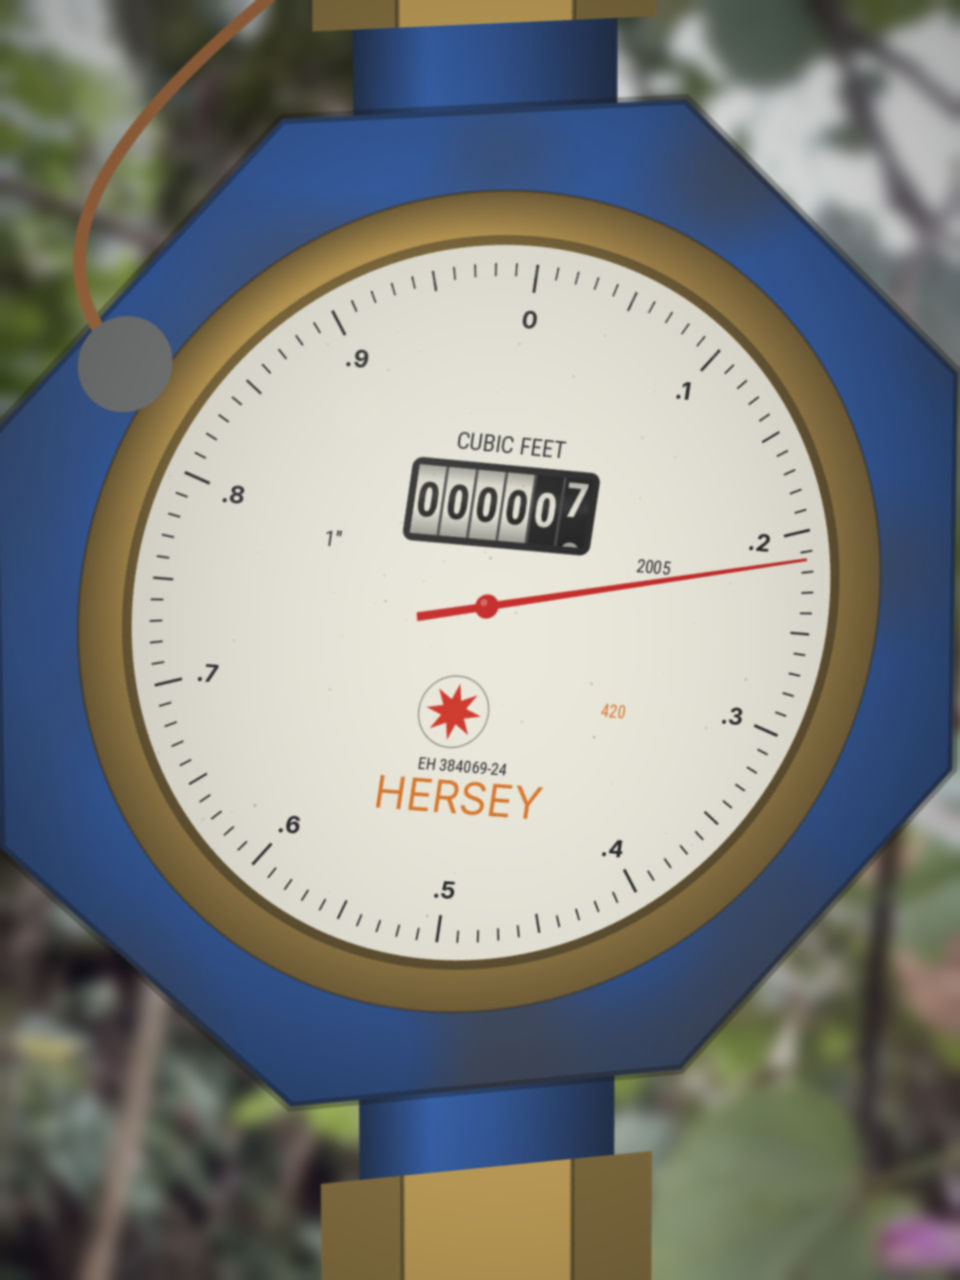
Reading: 7.21 ft³
